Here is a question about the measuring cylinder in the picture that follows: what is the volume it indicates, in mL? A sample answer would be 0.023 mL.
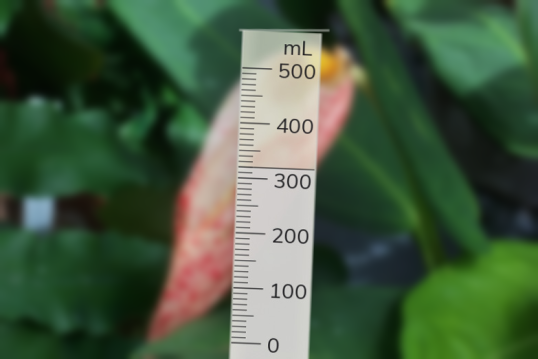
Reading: 320 mL
